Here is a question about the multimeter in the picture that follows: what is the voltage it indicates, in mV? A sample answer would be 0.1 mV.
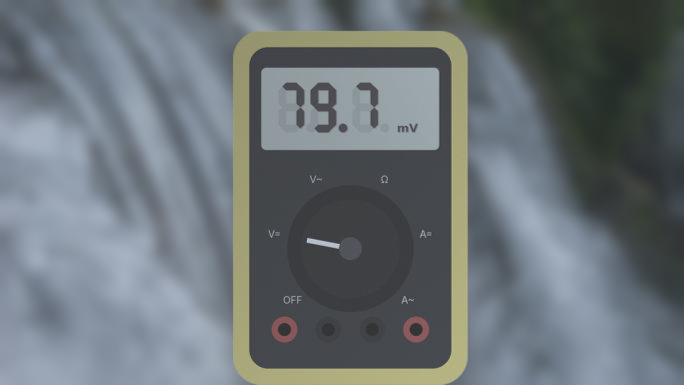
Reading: 79.7 mV
